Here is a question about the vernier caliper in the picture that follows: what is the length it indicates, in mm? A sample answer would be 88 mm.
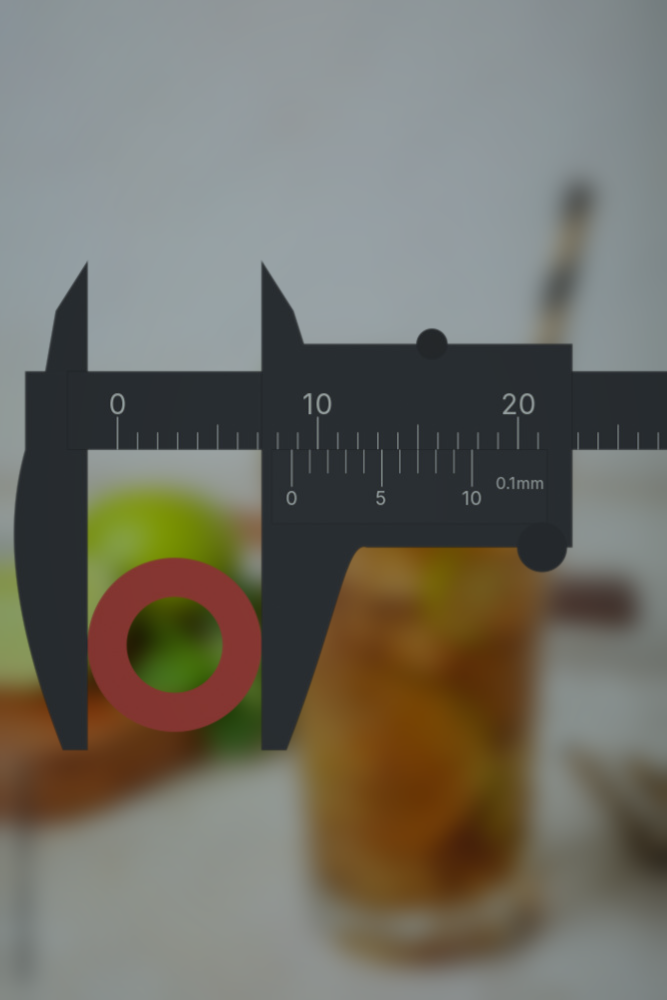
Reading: 8.7 mm
